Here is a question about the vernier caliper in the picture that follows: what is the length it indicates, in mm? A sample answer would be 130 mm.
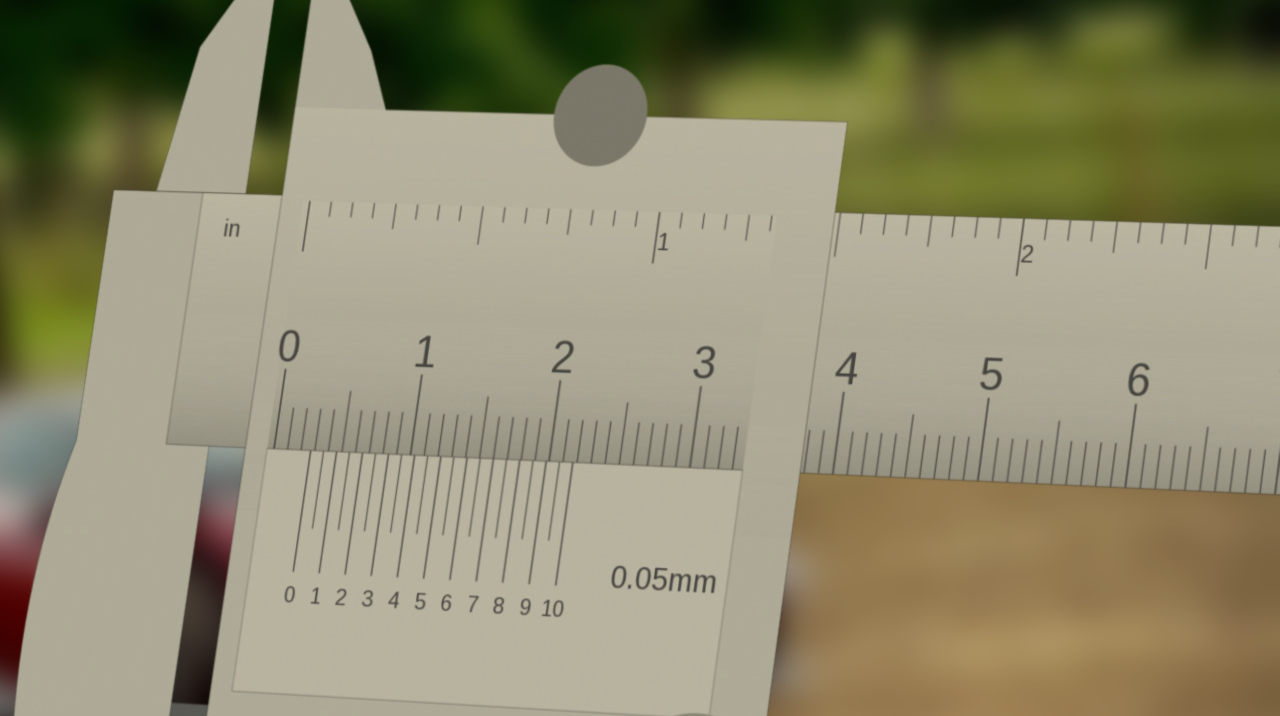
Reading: 2.7 mm
